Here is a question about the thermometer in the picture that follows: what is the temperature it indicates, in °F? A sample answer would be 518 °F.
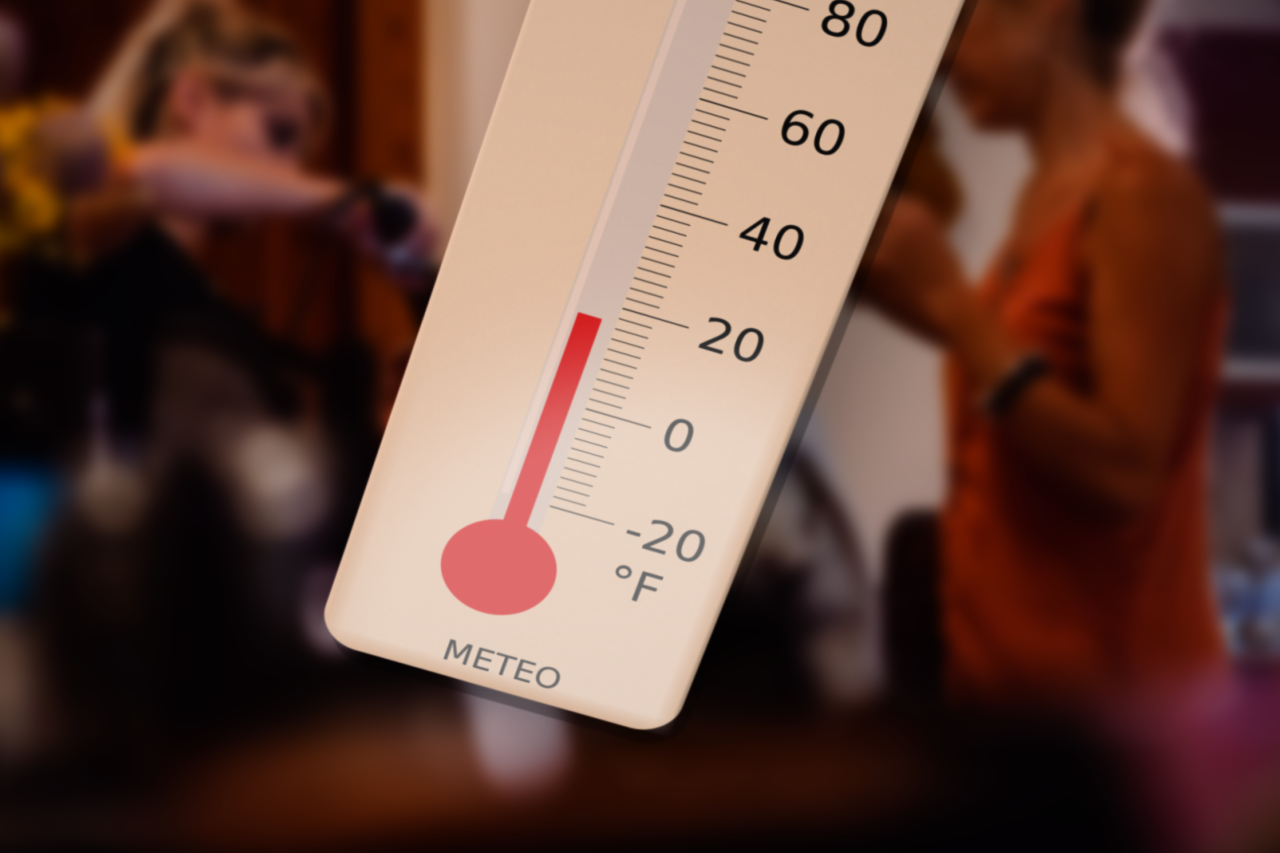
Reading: 17 °F
